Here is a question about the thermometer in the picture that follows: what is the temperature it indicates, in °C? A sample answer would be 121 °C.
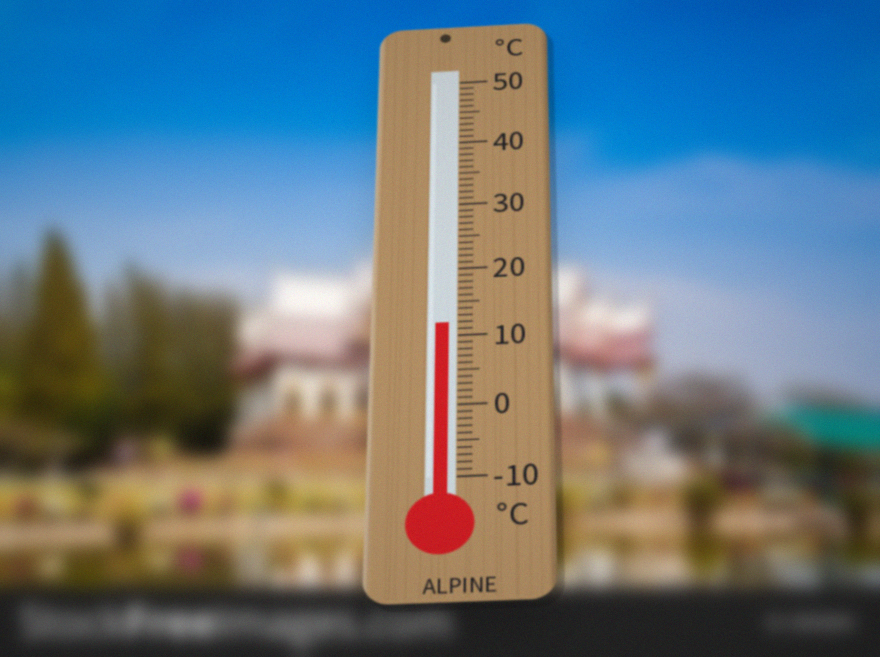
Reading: 12 °C
